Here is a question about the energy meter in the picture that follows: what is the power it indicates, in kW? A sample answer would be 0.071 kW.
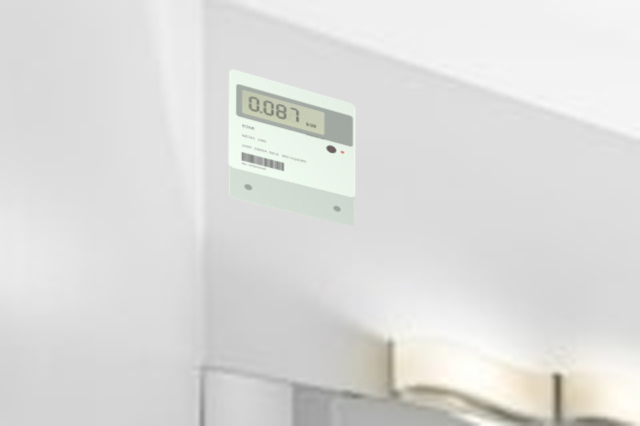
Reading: 0.087 kW
